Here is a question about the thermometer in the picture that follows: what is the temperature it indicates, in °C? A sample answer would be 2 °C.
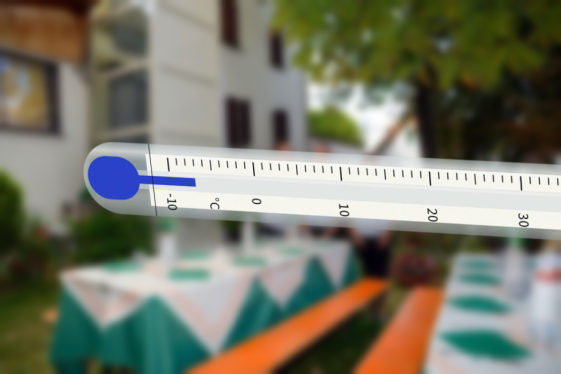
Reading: -7 °C
